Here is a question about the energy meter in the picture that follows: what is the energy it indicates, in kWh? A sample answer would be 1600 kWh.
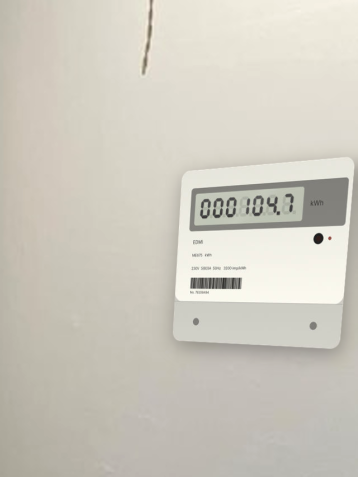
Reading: 104.7 kWh
